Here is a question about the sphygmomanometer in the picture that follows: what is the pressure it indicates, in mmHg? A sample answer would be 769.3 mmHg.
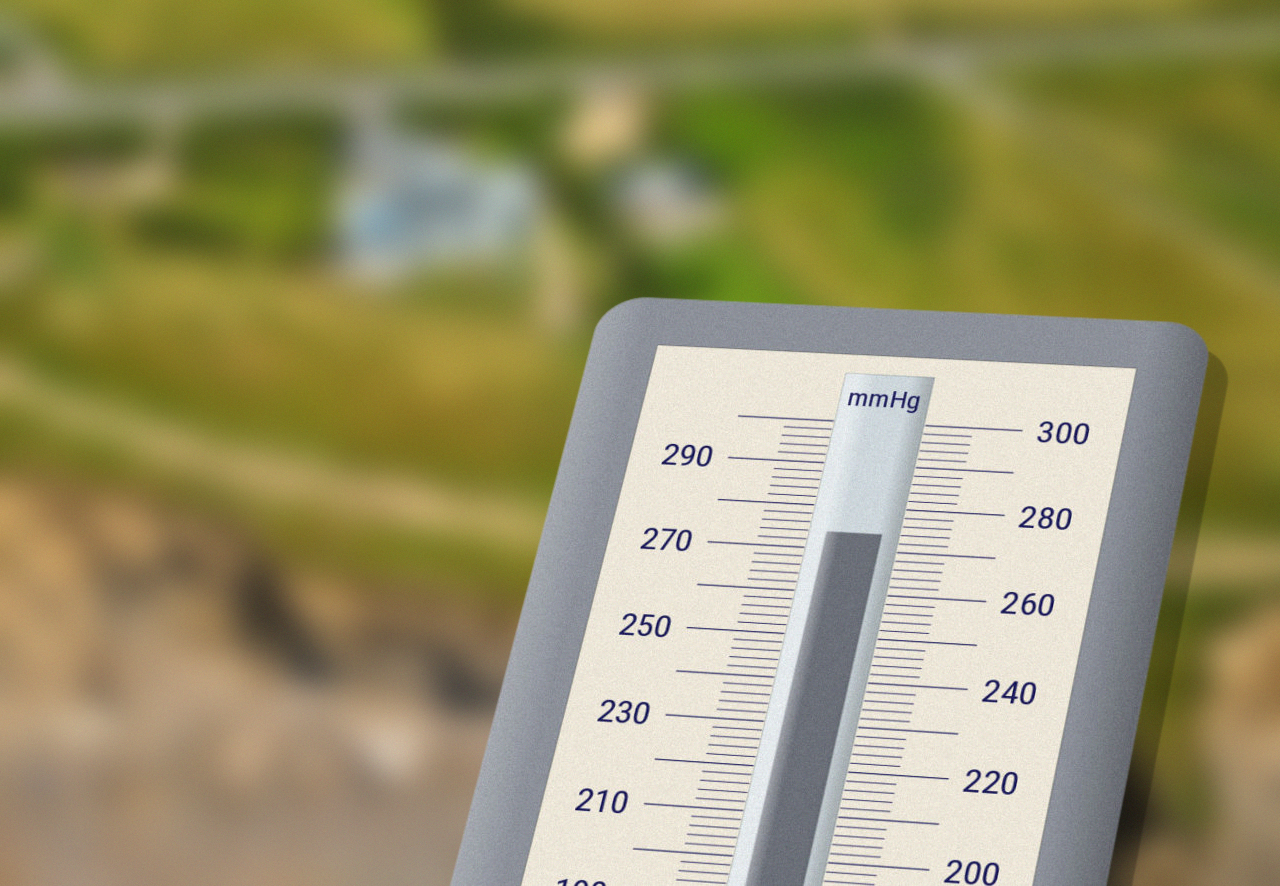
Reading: 274 mmHg
